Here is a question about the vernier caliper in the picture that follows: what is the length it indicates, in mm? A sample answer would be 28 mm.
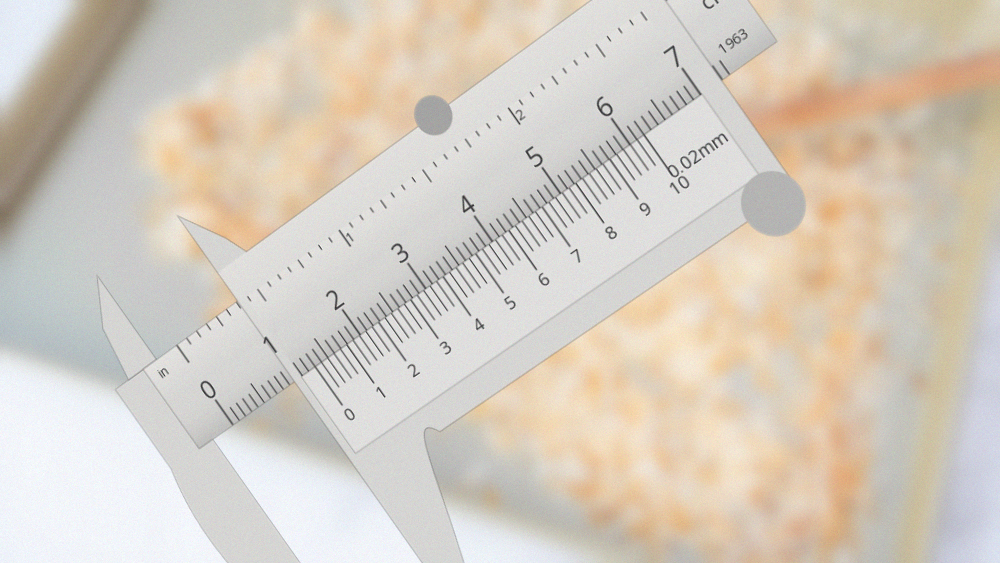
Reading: 13.0 mm
